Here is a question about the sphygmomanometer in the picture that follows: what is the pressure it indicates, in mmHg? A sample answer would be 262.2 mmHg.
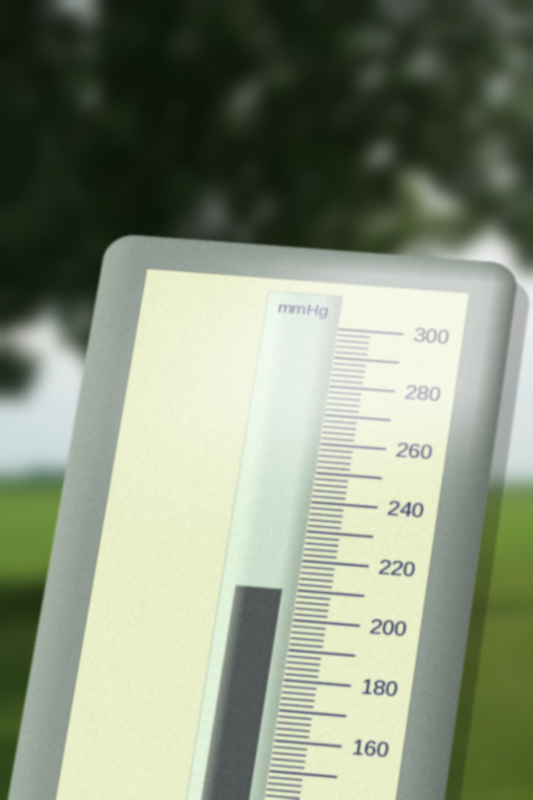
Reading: 210 mmHg
